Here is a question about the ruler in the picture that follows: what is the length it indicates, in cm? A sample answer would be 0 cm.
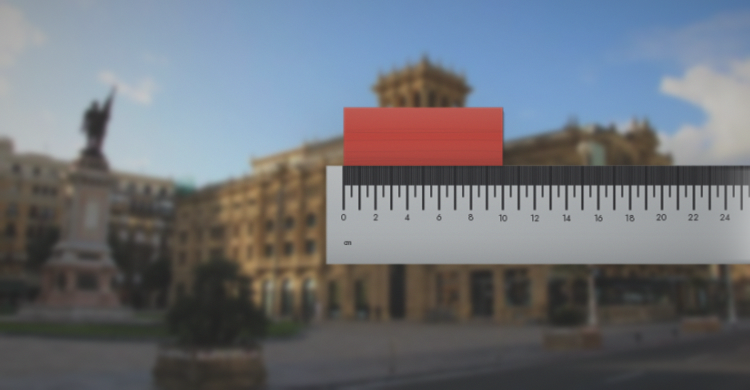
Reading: 10 cm
